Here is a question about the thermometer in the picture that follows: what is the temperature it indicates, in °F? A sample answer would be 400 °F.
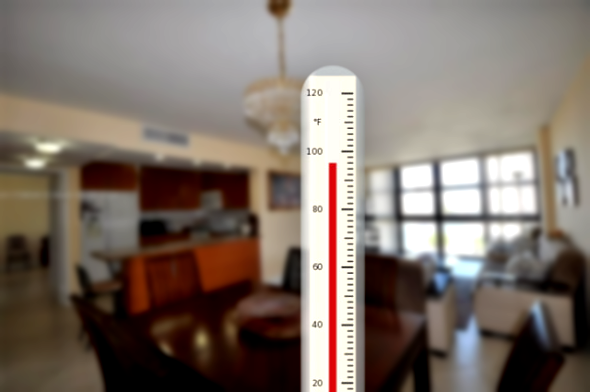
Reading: 96 °F
